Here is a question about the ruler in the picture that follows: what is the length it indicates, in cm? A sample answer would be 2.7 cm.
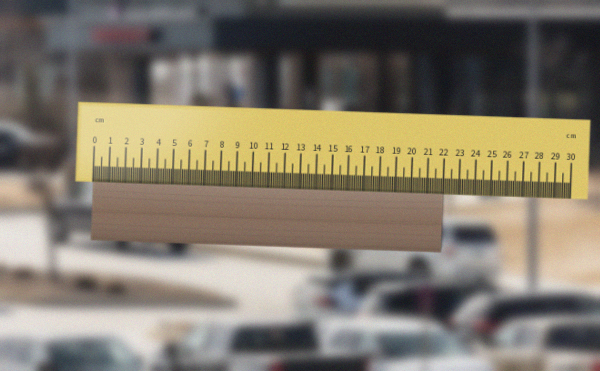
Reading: 22 cm
